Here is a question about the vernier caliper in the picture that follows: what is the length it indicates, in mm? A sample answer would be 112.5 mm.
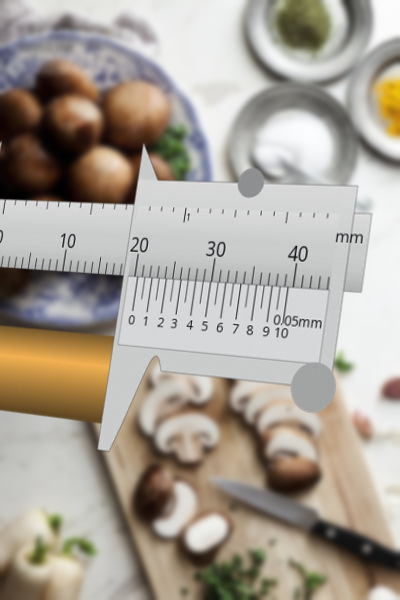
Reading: 20.4 mm
